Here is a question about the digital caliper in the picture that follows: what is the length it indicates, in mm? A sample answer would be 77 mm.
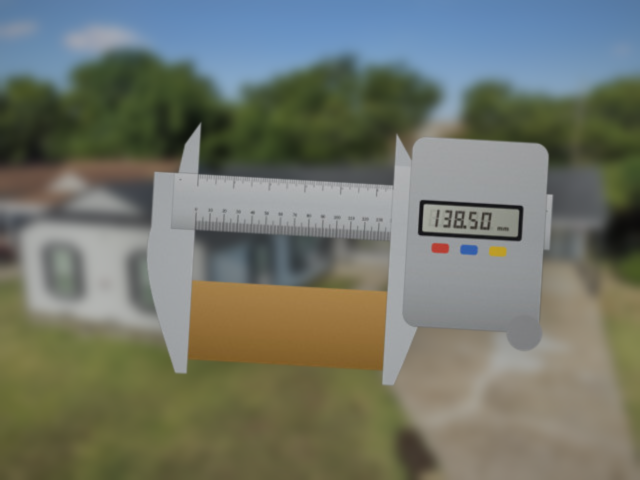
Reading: 138.50 mm
